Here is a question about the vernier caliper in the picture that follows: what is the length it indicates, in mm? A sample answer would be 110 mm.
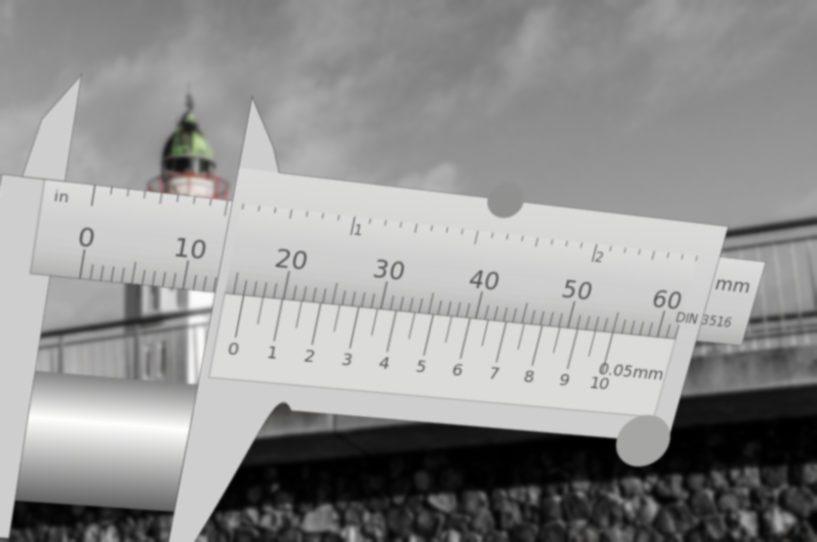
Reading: 16.0 mm
